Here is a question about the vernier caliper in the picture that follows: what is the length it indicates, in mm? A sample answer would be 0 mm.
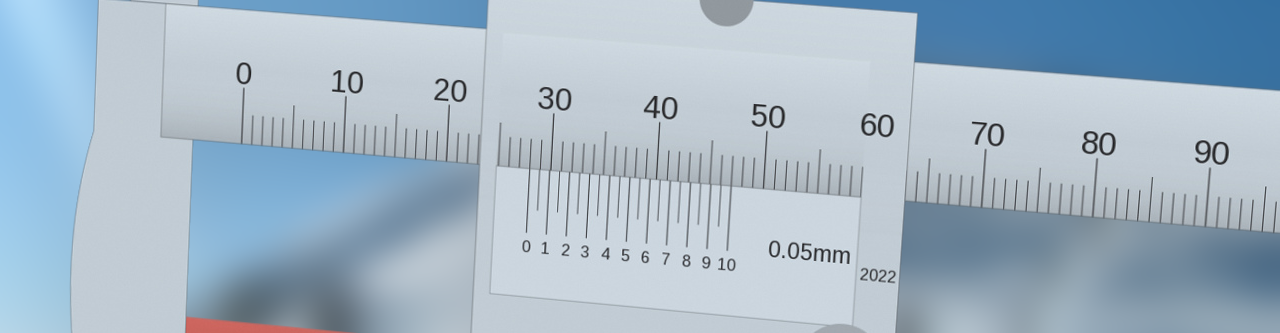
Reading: 28.0 mm
